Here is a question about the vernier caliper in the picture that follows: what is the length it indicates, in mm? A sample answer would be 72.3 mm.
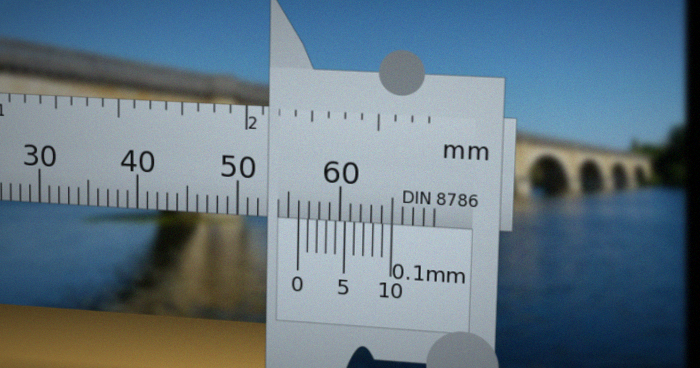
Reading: 56.0 mm
